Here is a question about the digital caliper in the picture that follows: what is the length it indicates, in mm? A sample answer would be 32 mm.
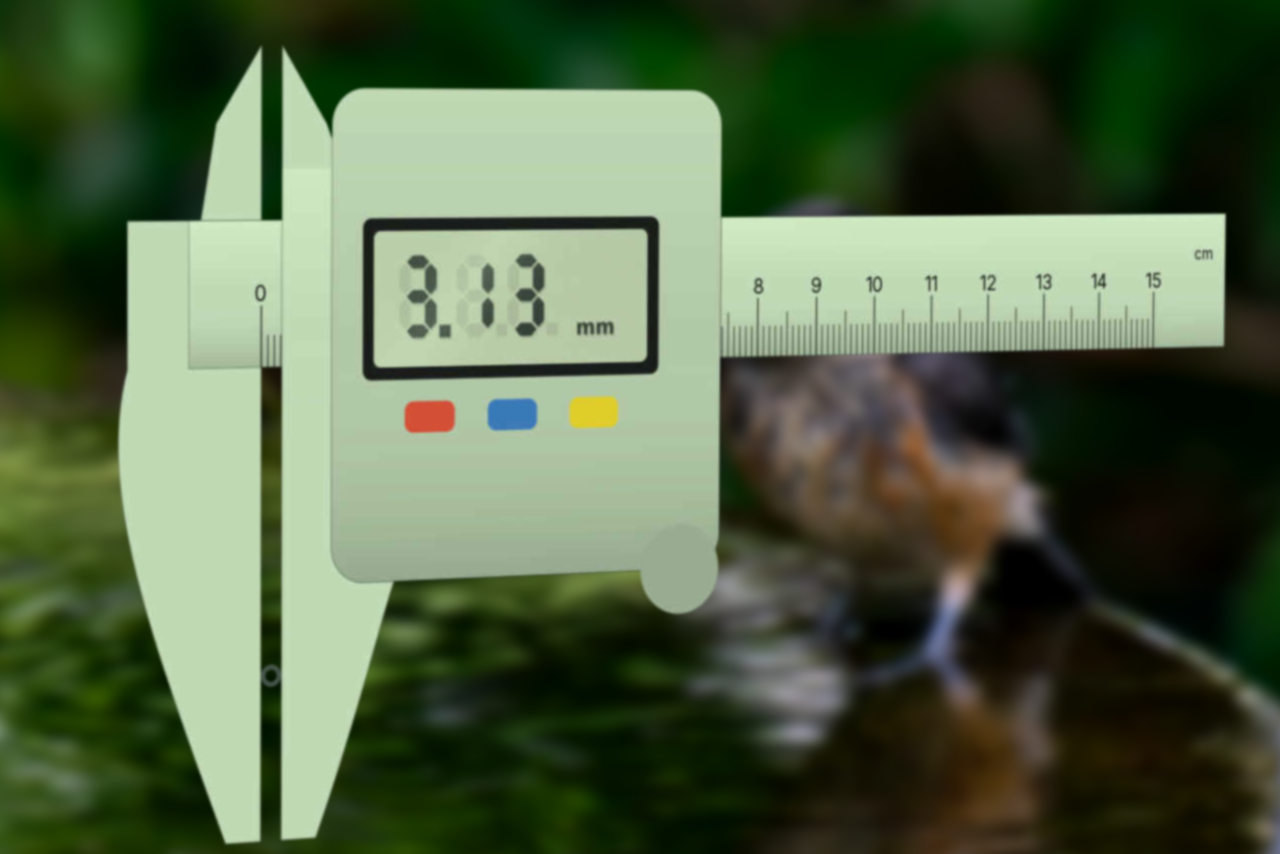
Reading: 3.13 mm
